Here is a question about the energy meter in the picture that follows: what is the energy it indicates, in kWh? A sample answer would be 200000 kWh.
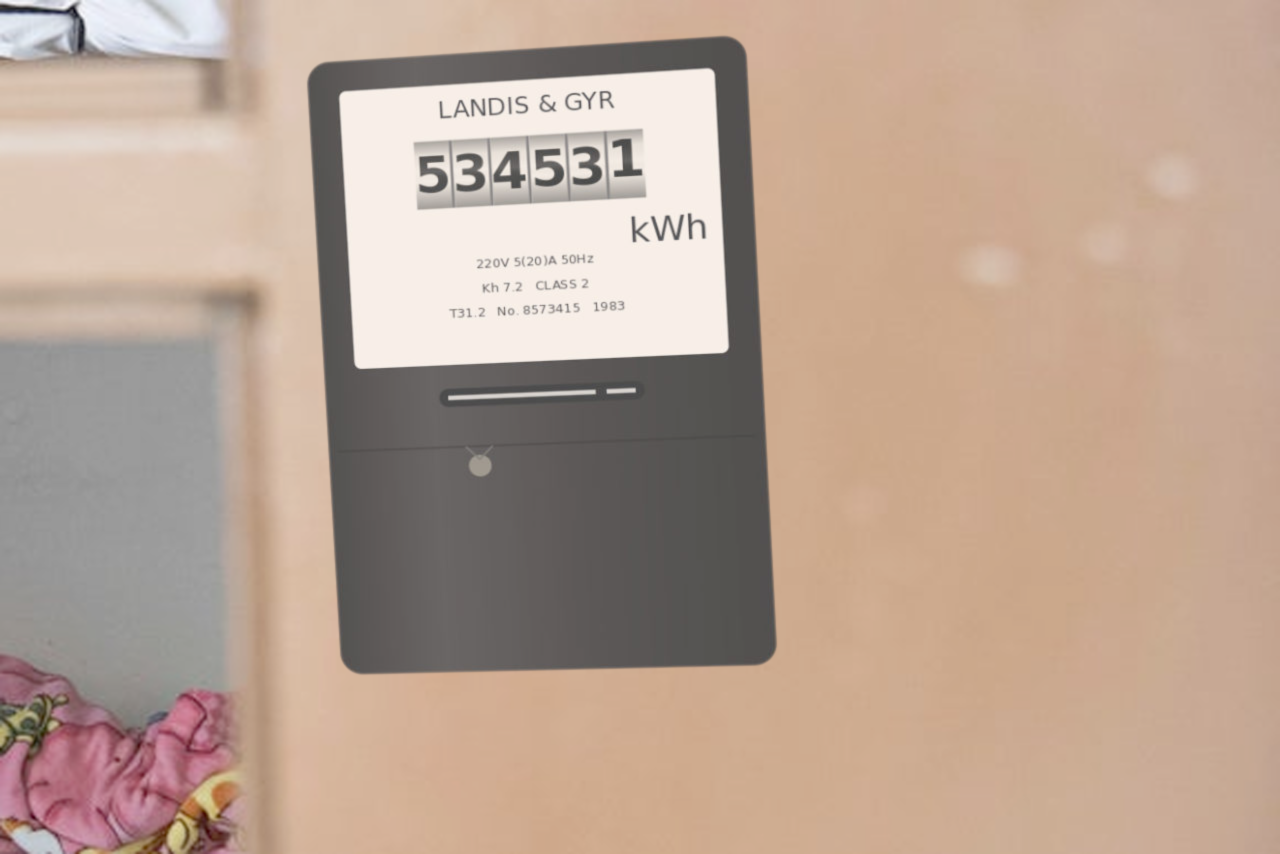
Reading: 534531 kWh
